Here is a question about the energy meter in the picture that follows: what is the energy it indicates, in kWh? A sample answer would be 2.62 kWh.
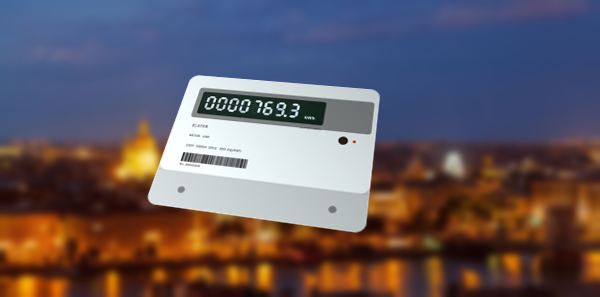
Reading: 769.3 kWh
